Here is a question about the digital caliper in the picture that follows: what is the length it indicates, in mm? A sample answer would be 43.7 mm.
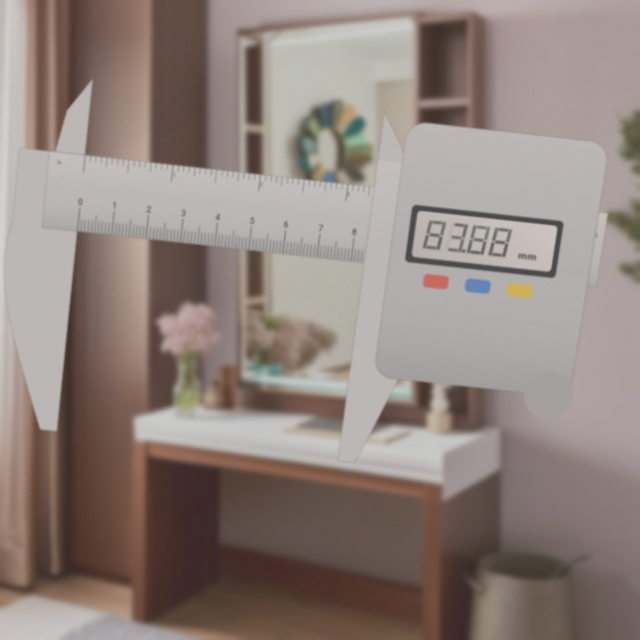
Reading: 83.88 mm
